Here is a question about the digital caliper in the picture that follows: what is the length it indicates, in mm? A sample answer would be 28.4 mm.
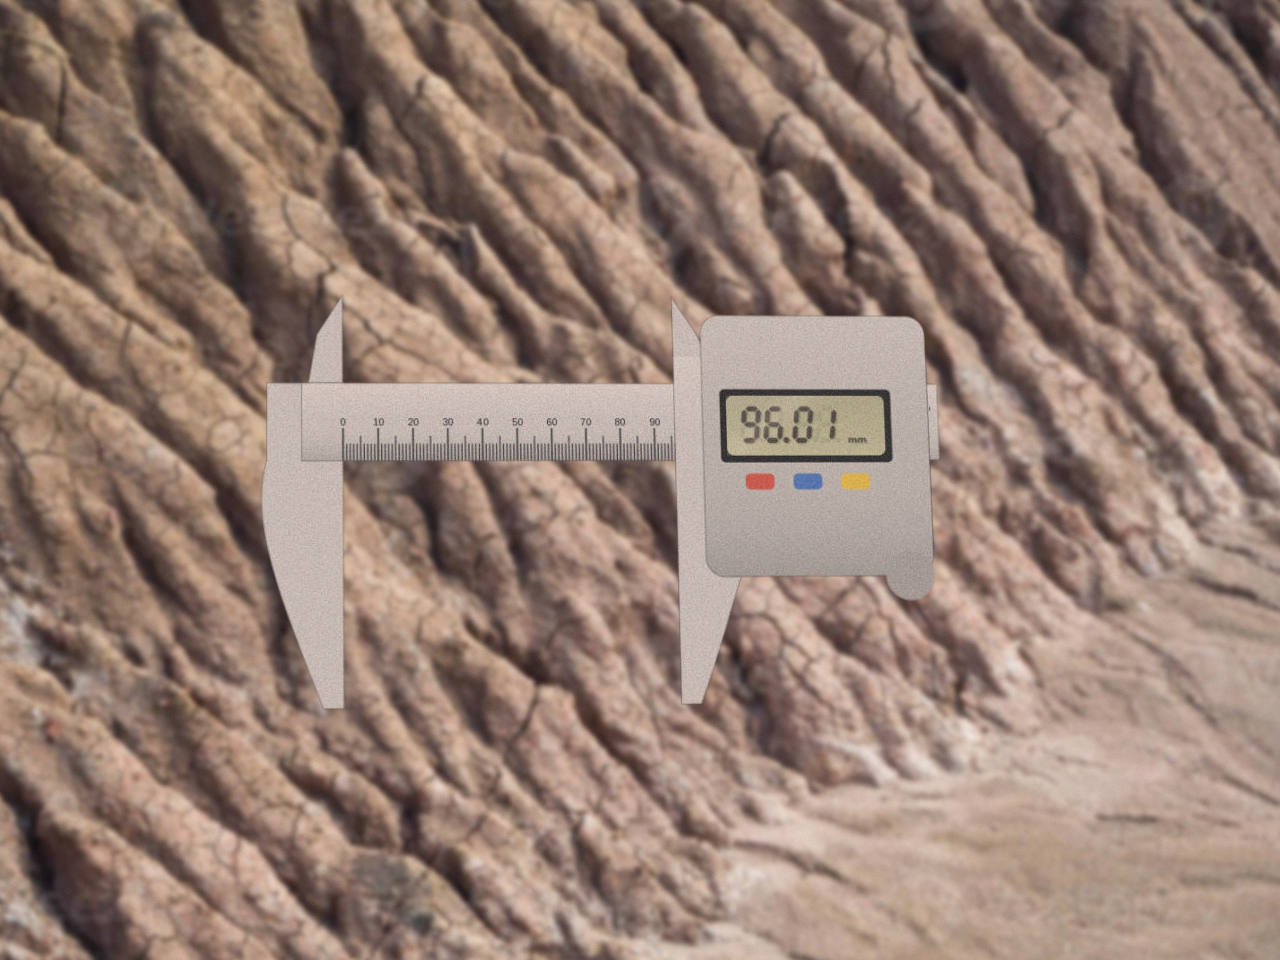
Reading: 96.01 mm
